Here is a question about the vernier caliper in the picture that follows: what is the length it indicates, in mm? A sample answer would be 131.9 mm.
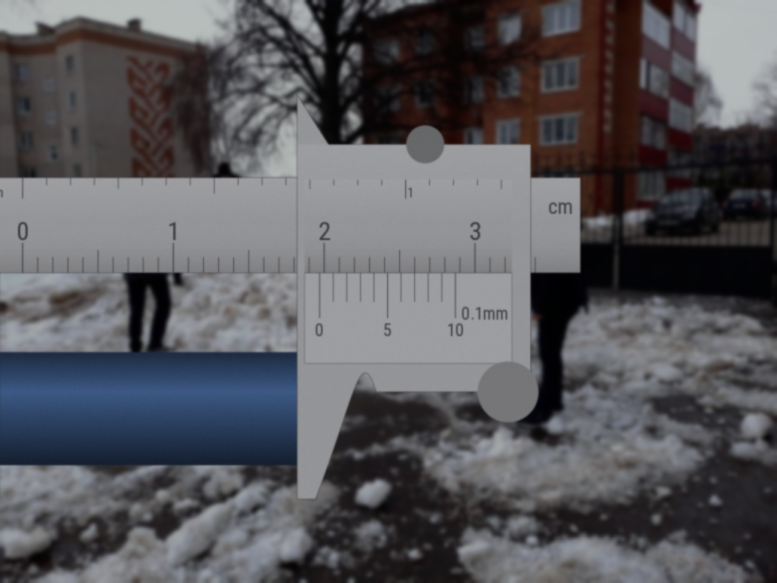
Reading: 19.7 mm
